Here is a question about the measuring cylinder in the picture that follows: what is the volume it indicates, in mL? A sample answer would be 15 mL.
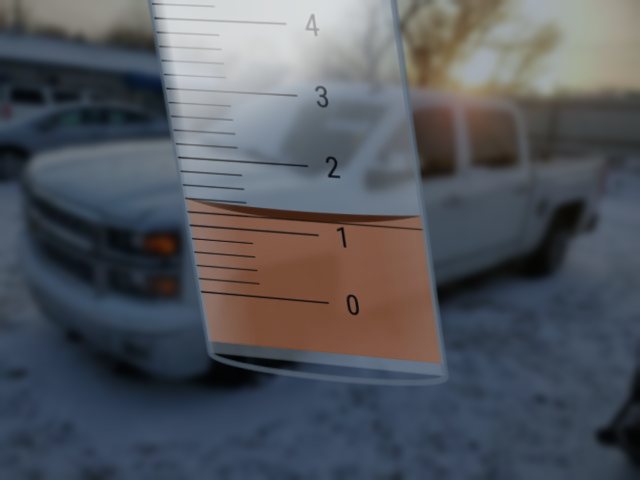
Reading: 1.2 mL
